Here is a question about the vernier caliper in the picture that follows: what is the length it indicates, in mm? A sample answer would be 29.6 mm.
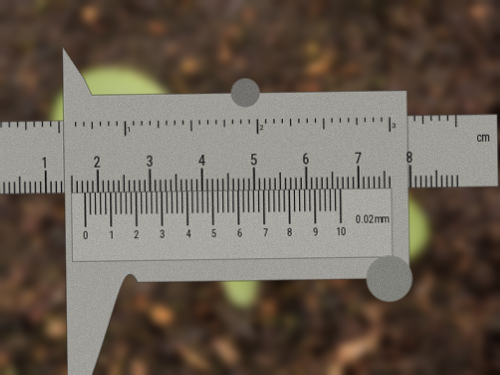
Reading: 17.5 mm
